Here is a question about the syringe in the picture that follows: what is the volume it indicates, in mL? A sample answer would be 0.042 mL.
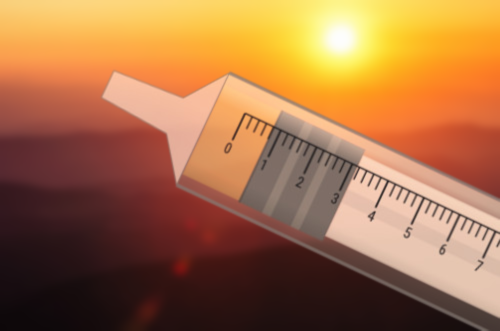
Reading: 0.8 mL
